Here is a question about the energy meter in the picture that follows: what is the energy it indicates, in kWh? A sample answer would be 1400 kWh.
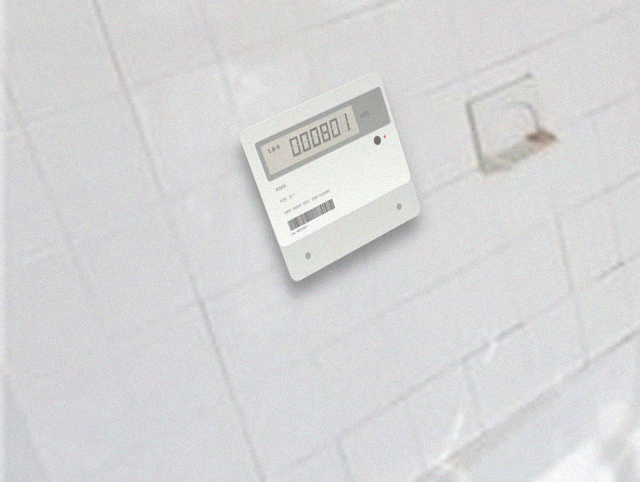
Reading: 801 kWh
